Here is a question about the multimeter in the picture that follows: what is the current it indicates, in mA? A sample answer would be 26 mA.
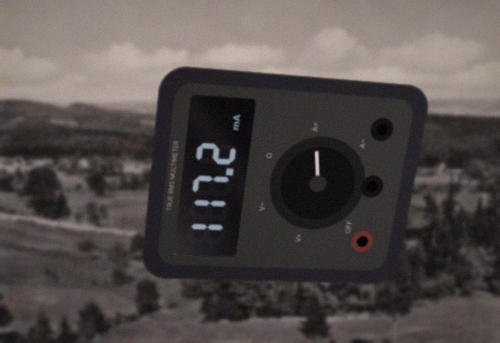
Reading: 117.2 mA
